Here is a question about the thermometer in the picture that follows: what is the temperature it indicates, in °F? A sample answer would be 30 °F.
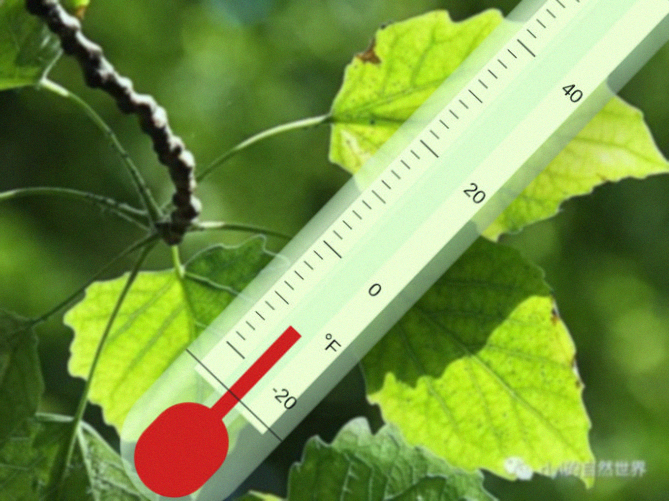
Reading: -12 °F
